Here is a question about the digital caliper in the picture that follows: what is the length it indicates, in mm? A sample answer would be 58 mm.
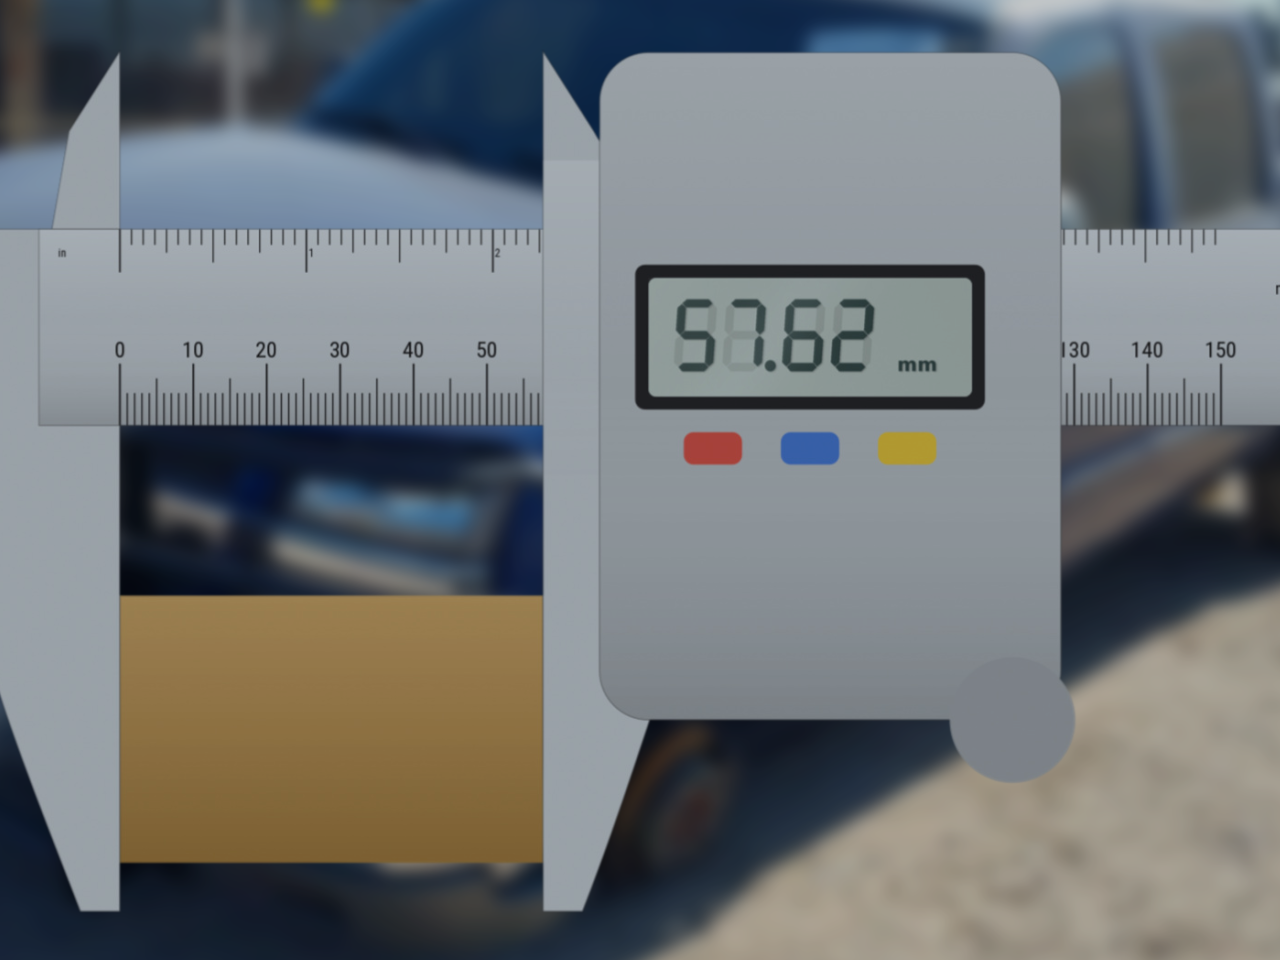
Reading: 57.62 mm
